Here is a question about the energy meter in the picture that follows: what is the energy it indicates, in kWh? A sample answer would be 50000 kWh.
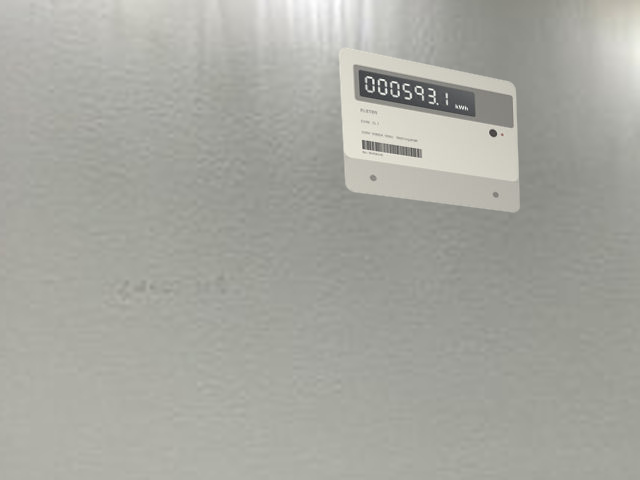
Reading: 593.1 kWh
